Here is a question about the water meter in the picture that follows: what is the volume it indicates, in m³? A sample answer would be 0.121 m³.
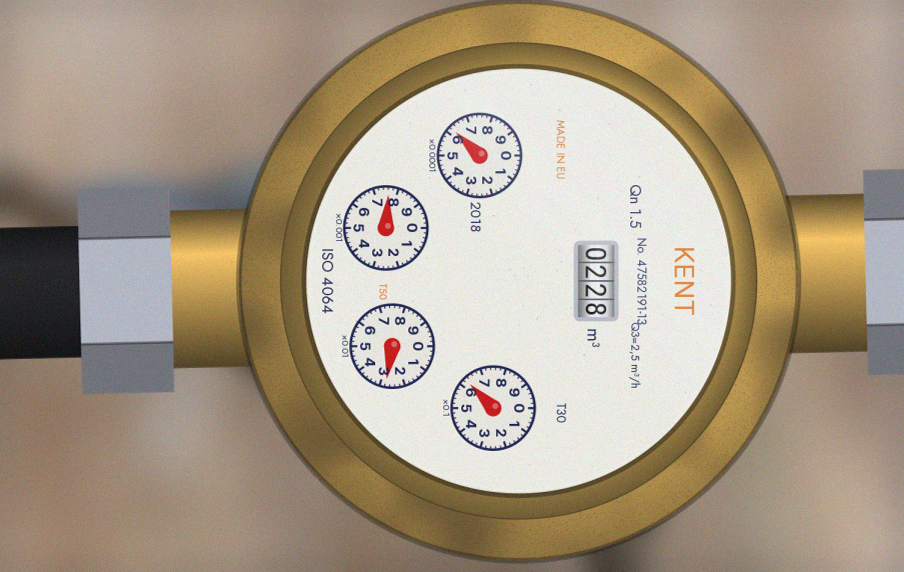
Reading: 228.6276 m³
